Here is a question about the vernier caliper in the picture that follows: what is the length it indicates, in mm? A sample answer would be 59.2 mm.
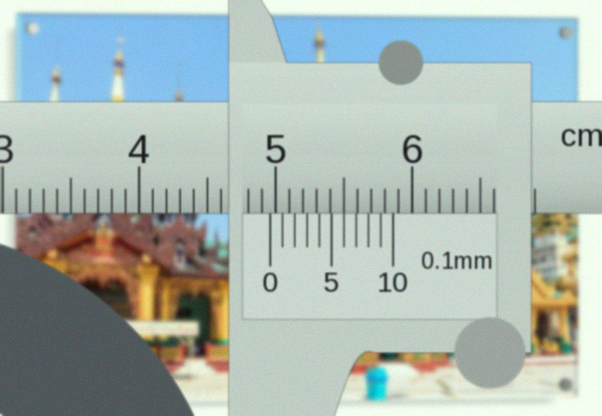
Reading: 49.6 mm
